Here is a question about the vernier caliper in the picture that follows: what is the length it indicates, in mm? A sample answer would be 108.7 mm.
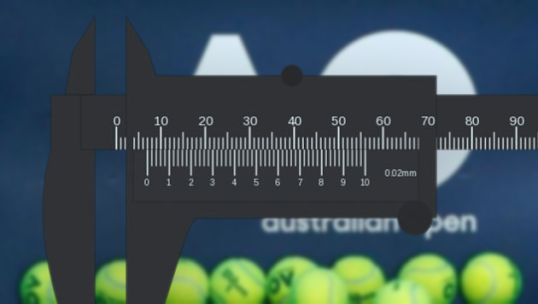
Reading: 7.0 mm
